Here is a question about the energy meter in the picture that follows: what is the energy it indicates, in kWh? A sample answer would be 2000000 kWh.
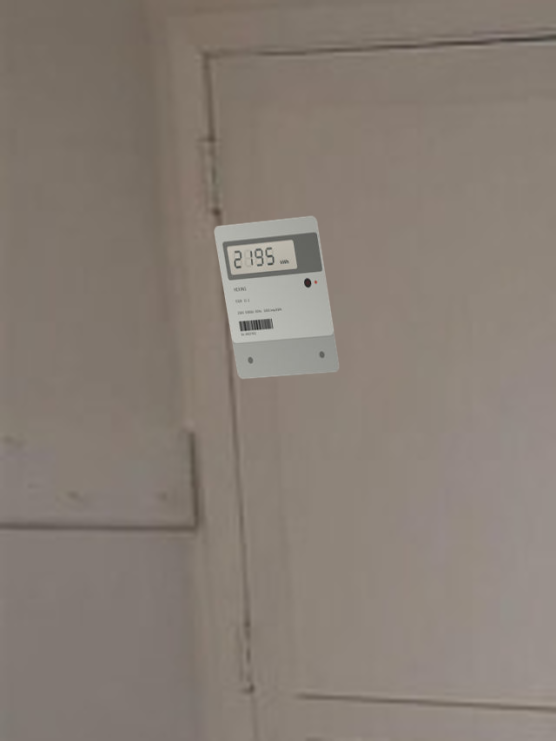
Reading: 2195 kWh
